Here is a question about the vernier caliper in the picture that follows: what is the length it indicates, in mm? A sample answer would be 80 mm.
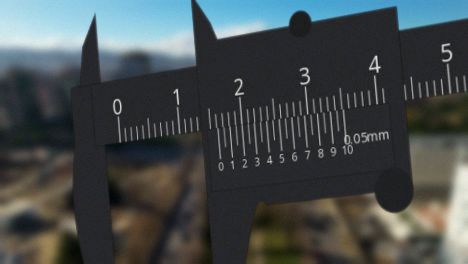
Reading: 16.2 mm
